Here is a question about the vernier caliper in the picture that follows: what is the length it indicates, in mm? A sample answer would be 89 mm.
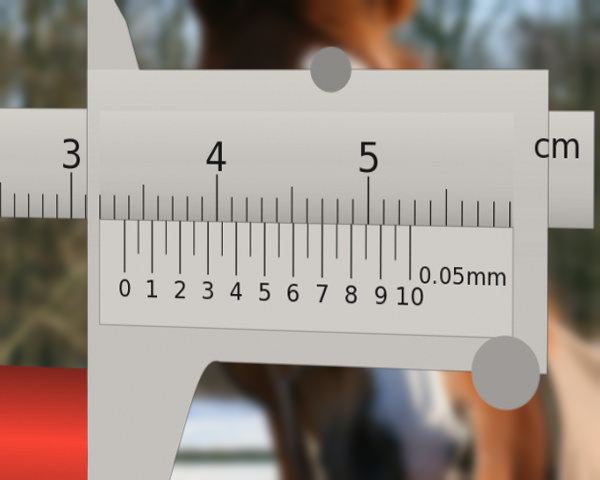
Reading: 33.7 mm
